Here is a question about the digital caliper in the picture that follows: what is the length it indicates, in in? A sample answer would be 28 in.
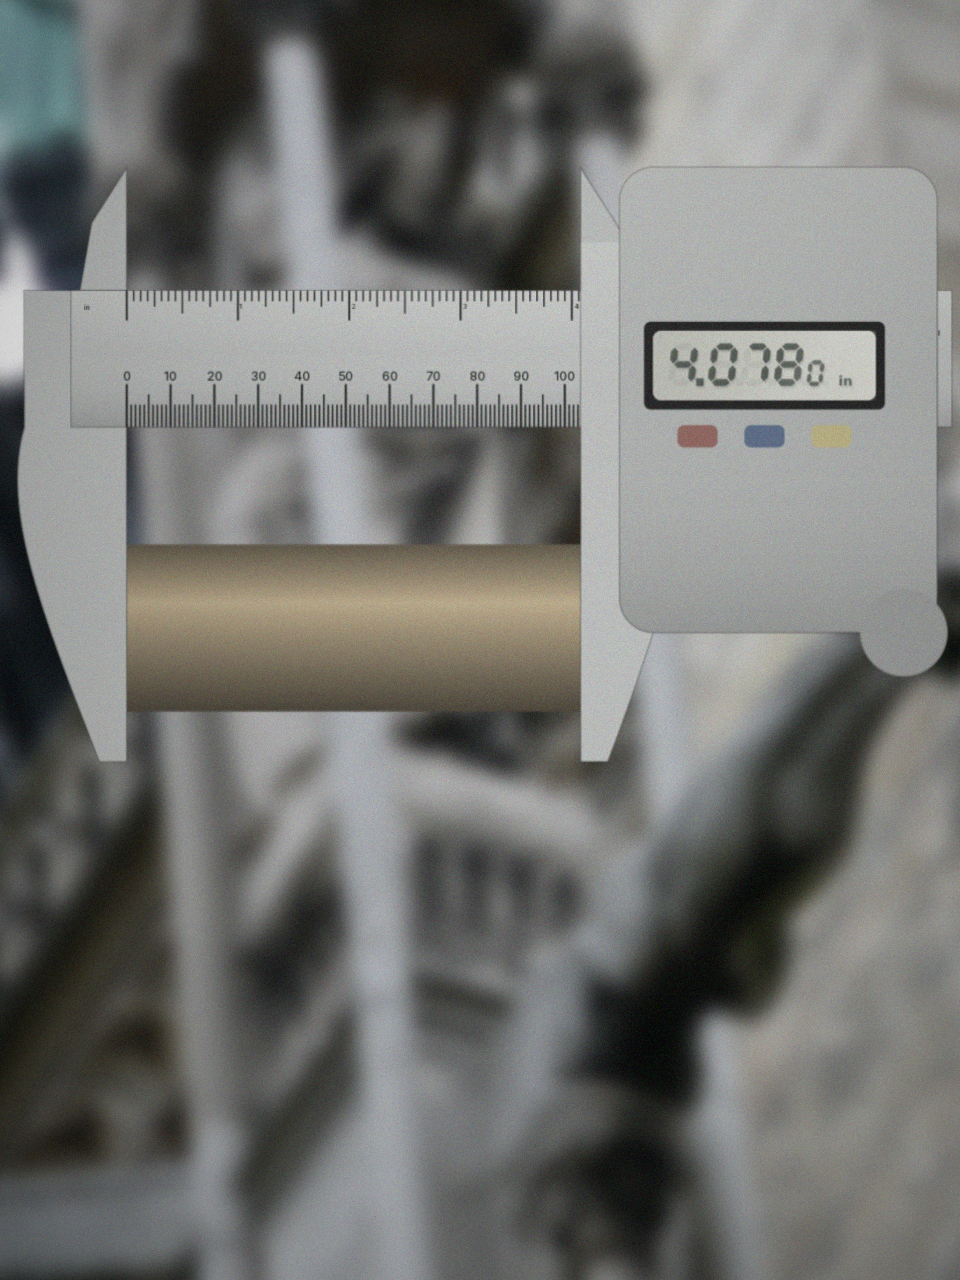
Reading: 4.0780 in
